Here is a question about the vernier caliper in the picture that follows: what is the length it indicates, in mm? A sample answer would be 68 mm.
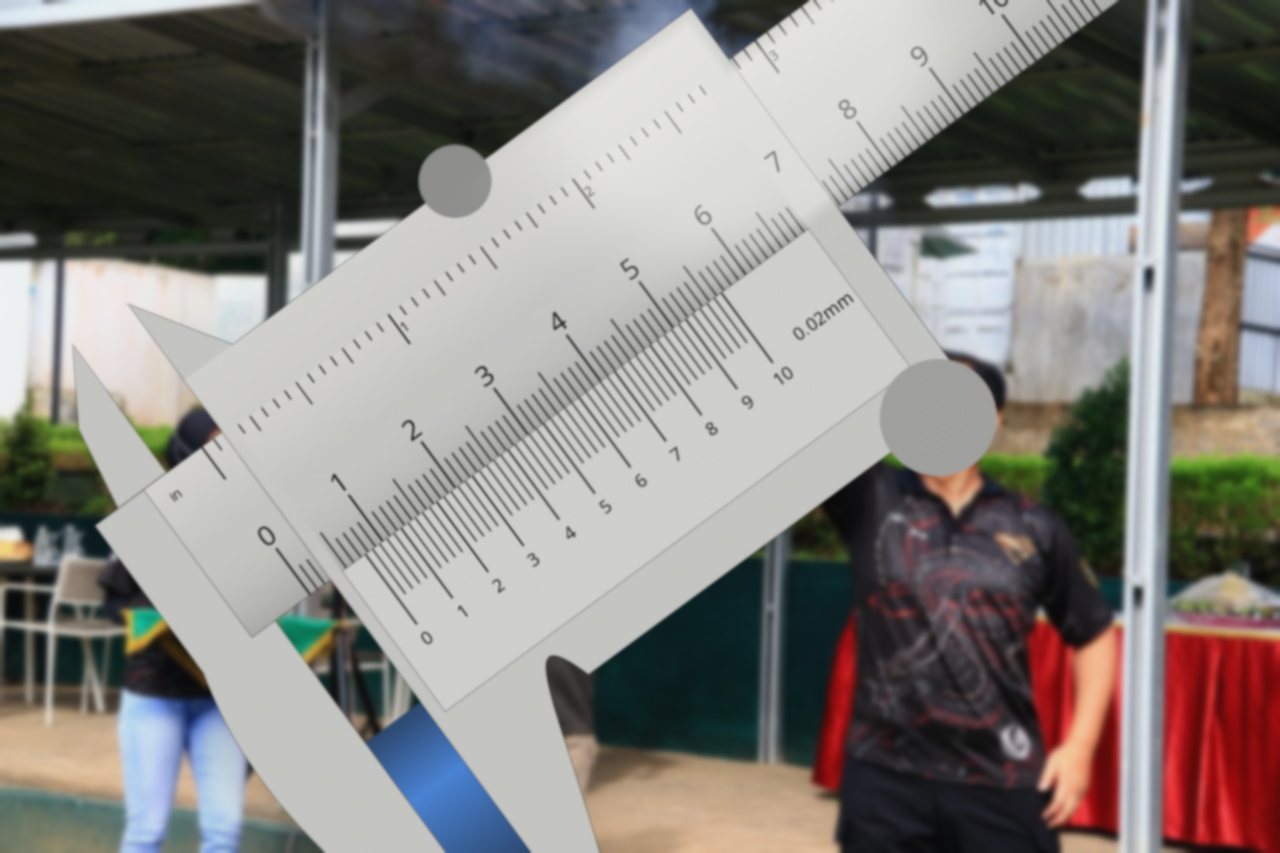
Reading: 7.6 mm
